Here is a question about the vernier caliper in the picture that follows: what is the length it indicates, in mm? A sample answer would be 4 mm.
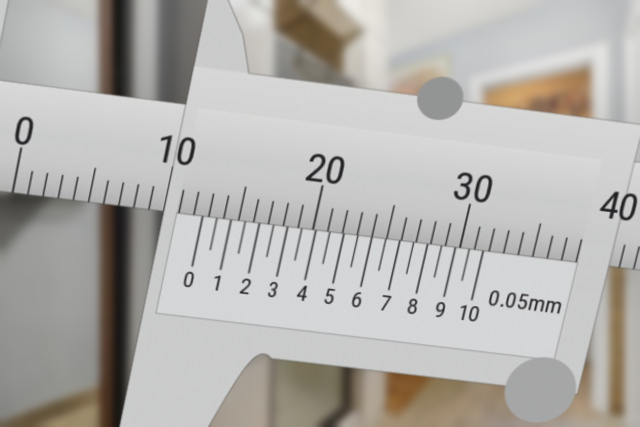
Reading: 12.6 mm
